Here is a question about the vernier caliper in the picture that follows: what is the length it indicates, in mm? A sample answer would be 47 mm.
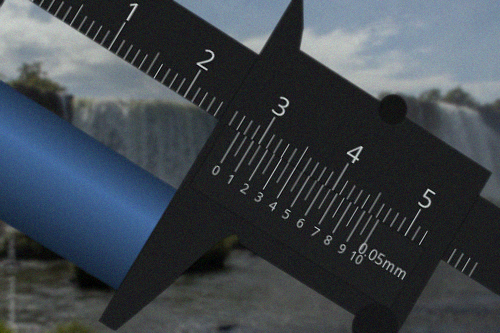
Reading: 27.4 mm
